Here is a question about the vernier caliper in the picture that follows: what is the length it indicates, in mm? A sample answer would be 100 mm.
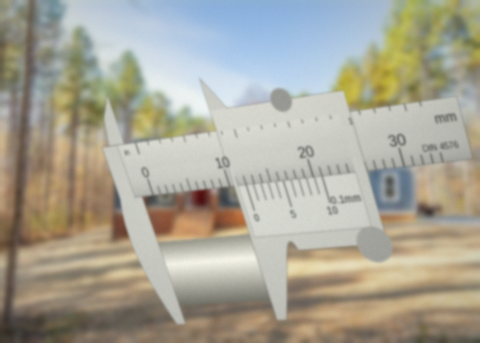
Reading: 12.0 mm
